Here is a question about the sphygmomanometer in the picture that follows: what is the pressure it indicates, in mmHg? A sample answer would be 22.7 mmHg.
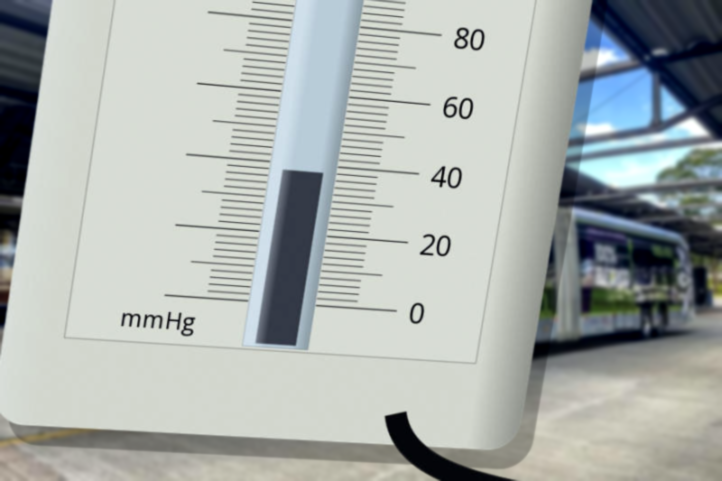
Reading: 38 mmHg
